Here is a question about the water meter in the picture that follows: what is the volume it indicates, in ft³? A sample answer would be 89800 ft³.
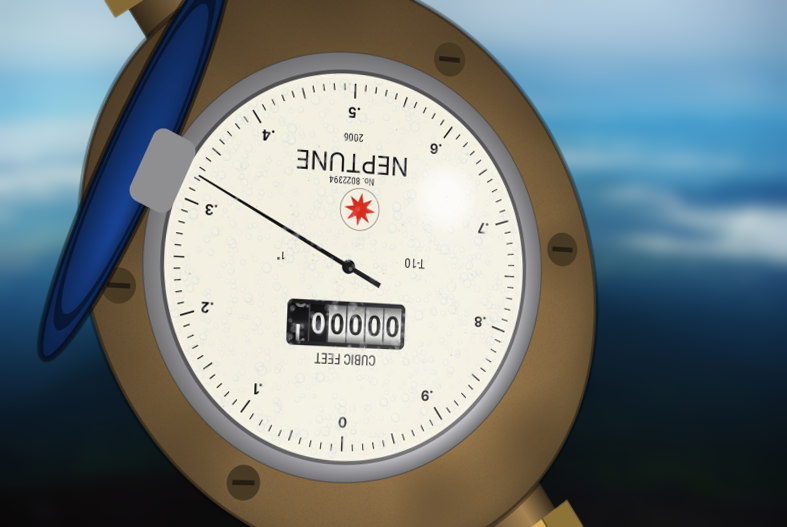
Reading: 1.32 ft³
